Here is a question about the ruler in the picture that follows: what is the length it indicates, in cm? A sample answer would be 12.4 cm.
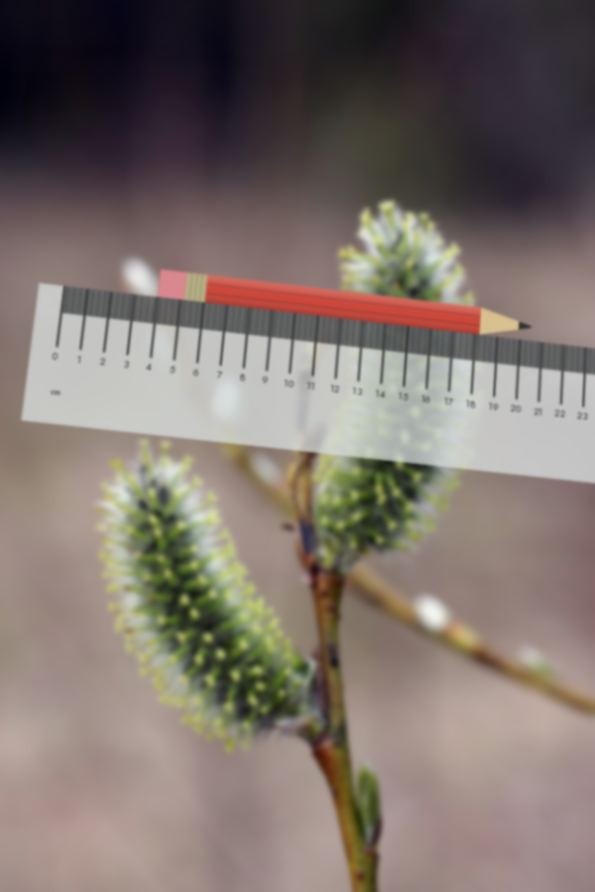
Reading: 16.5 cm
